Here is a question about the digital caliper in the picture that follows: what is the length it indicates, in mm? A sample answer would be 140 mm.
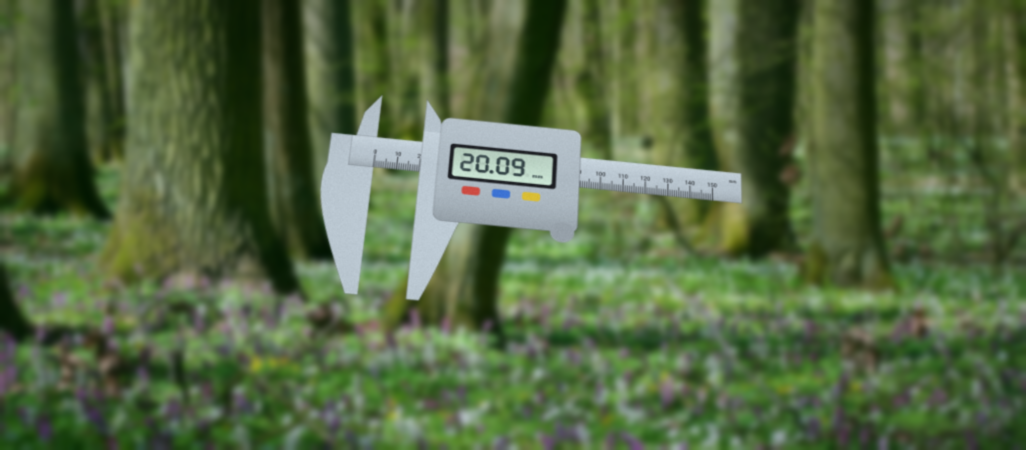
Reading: 20.09 mm
